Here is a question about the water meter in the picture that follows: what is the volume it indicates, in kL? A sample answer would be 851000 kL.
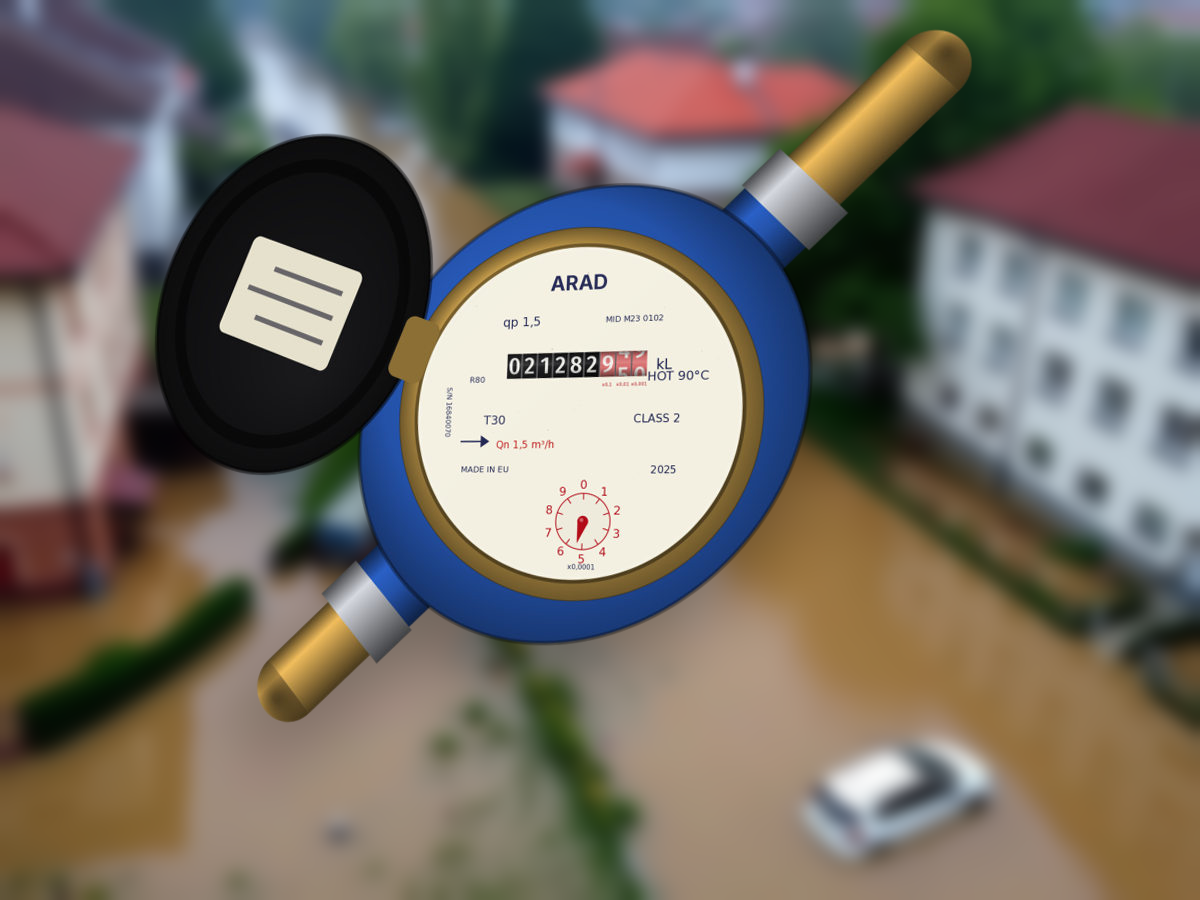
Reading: 21282.9495 kL
